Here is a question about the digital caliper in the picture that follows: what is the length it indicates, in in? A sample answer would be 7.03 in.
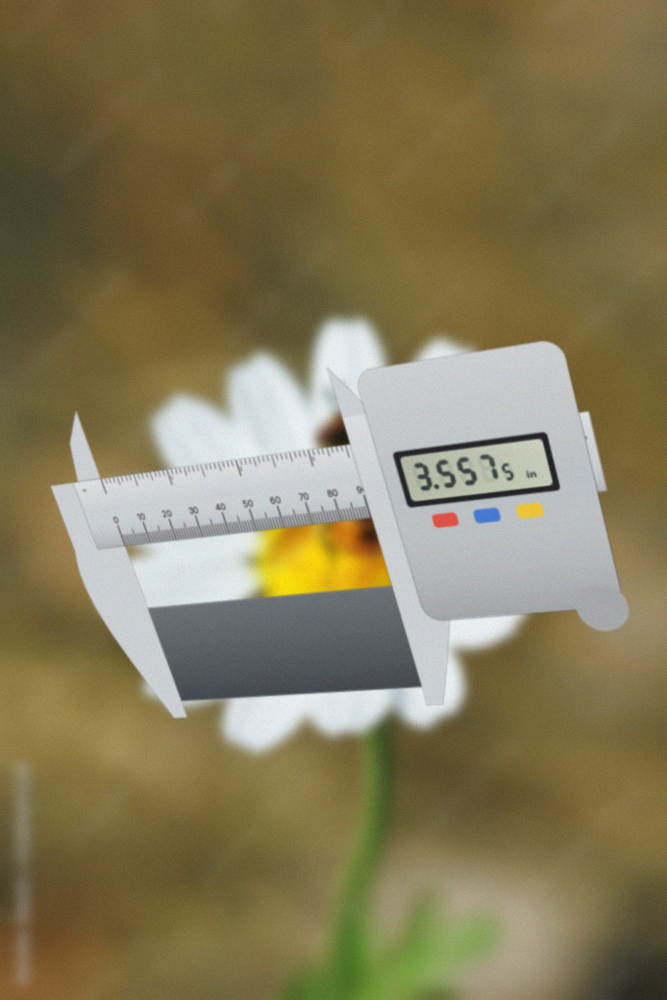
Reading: 3.5575 in
